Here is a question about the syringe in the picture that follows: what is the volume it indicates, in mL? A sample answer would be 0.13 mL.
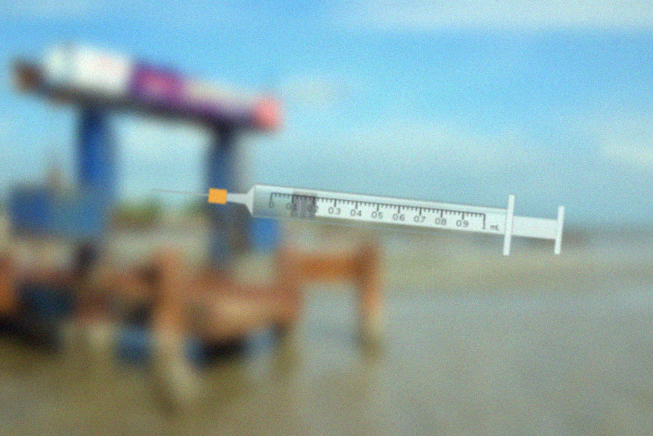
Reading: 0.1 mL
